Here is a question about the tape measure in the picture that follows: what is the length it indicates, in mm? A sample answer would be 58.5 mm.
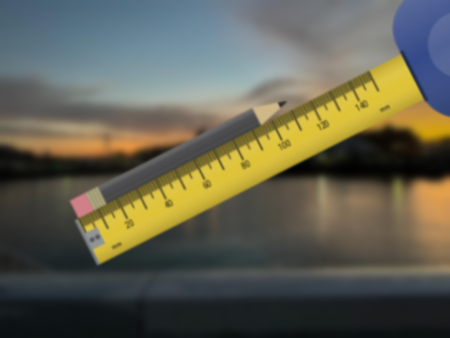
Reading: 110 mm
